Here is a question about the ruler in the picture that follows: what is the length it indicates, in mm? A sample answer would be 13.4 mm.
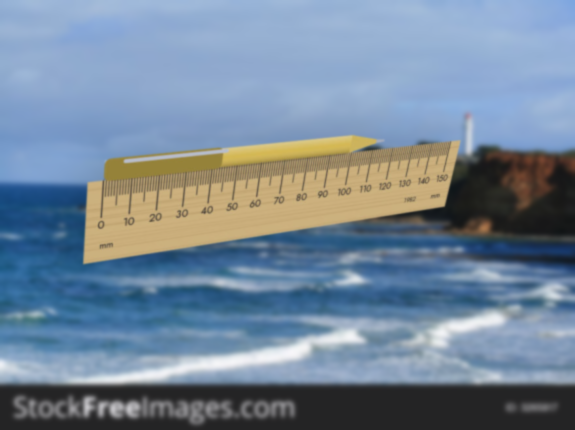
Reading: 115 mm
